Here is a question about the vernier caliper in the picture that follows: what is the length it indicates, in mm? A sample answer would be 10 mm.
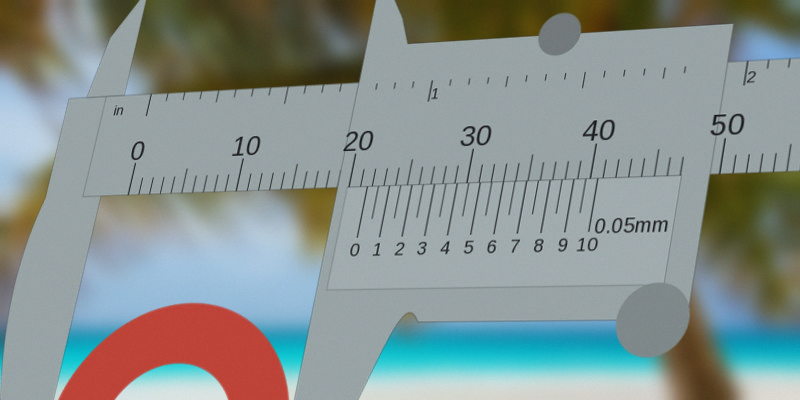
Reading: 21.6 mm
